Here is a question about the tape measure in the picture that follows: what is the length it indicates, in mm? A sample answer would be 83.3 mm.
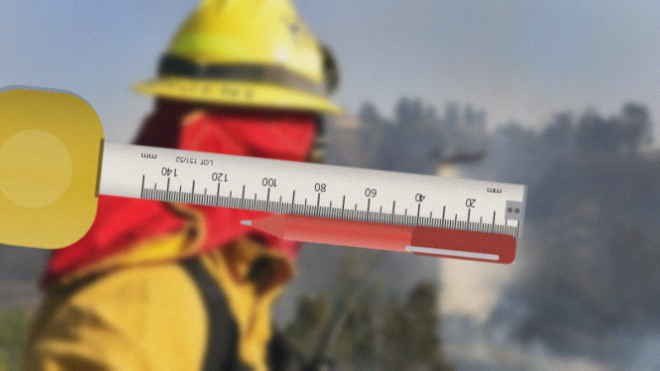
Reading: 110 mm
